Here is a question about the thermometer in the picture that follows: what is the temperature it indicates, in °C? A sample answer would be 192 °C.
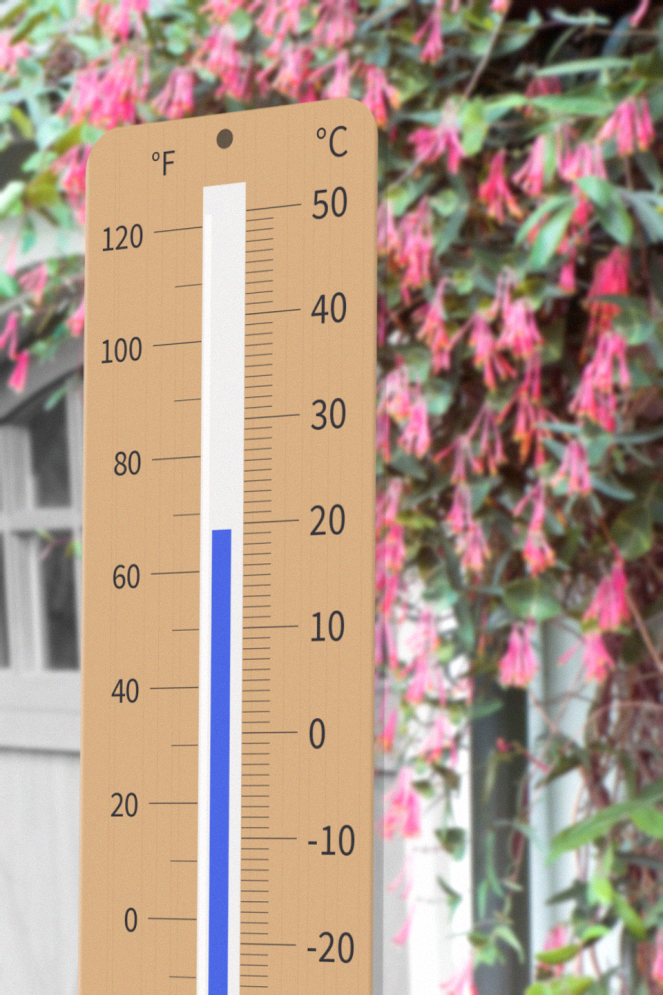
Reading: 19.5 °C
